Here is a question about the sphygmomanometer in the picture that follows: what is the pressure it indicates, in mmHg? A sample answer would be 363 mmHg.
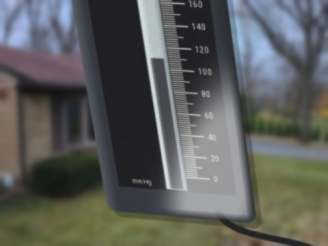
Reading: 110 mmHg
